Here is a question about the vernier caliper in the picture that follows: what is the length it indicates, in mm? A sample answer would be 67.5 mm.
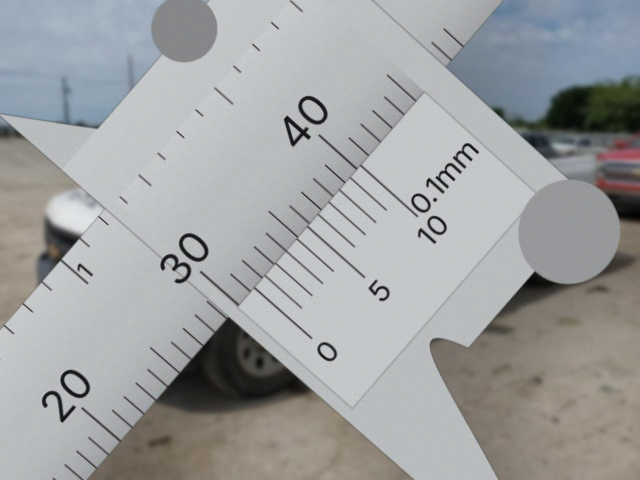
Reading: 31.3 mm
